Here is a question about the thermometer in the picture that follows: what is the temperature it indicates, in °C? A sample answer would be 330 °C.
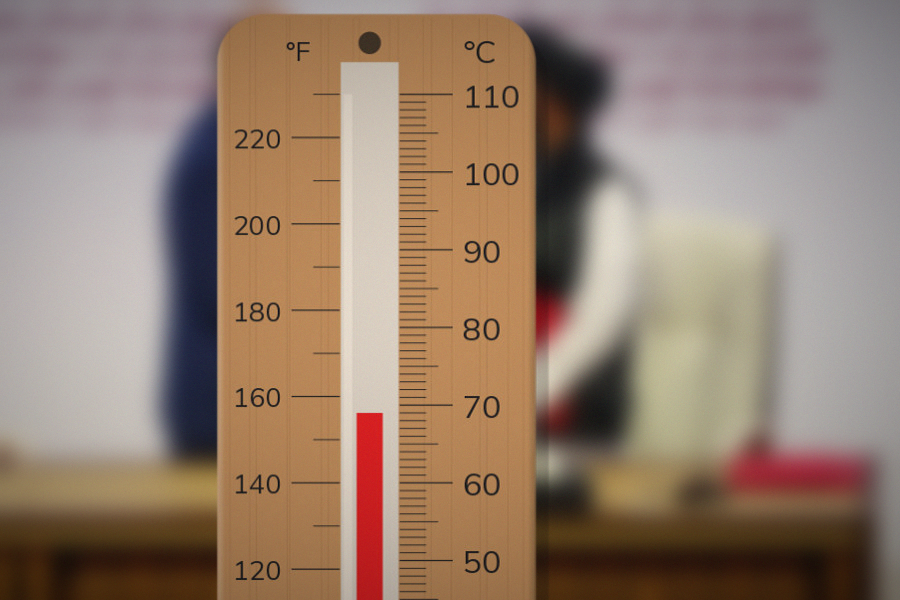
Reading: 69 °C
